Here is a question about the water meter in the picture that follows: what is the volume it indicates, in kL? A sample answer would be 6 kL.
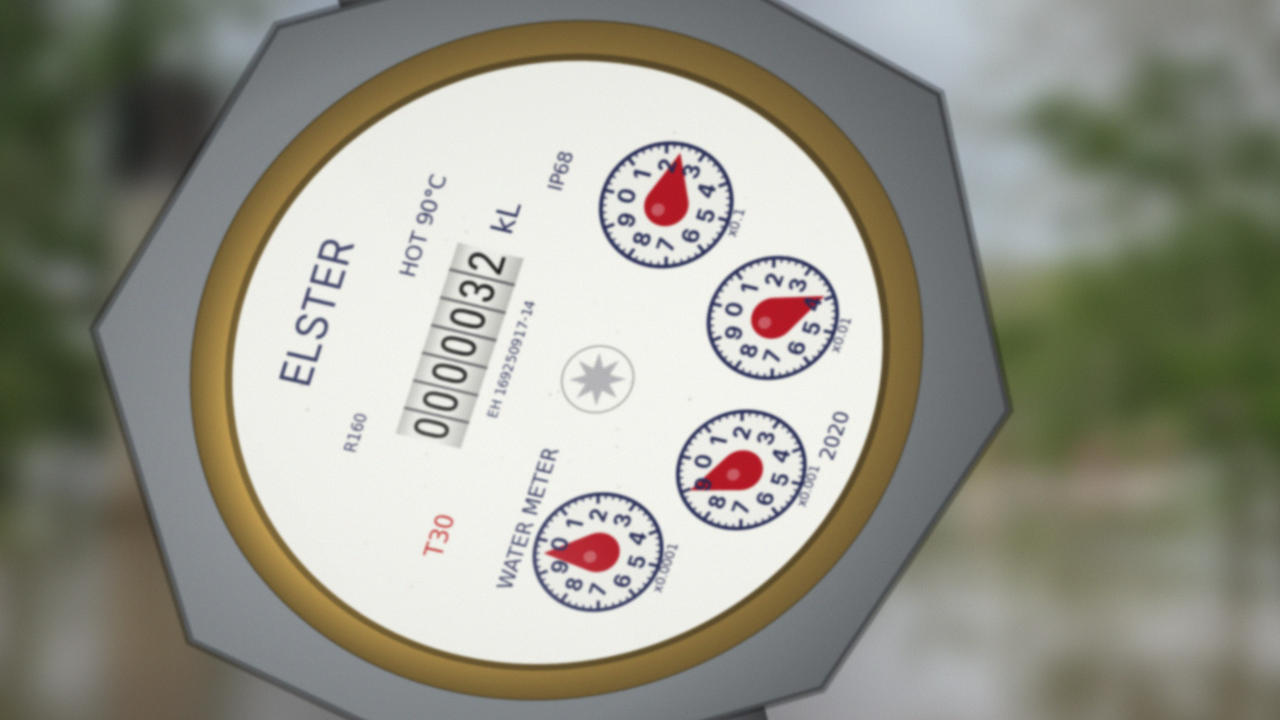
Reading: 32.2389 kL
